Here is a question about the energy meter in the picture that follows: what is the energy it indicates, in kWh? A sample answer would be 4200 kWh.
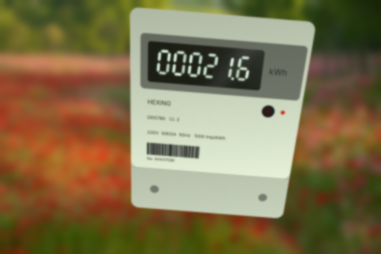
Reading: 21.6 kWh
